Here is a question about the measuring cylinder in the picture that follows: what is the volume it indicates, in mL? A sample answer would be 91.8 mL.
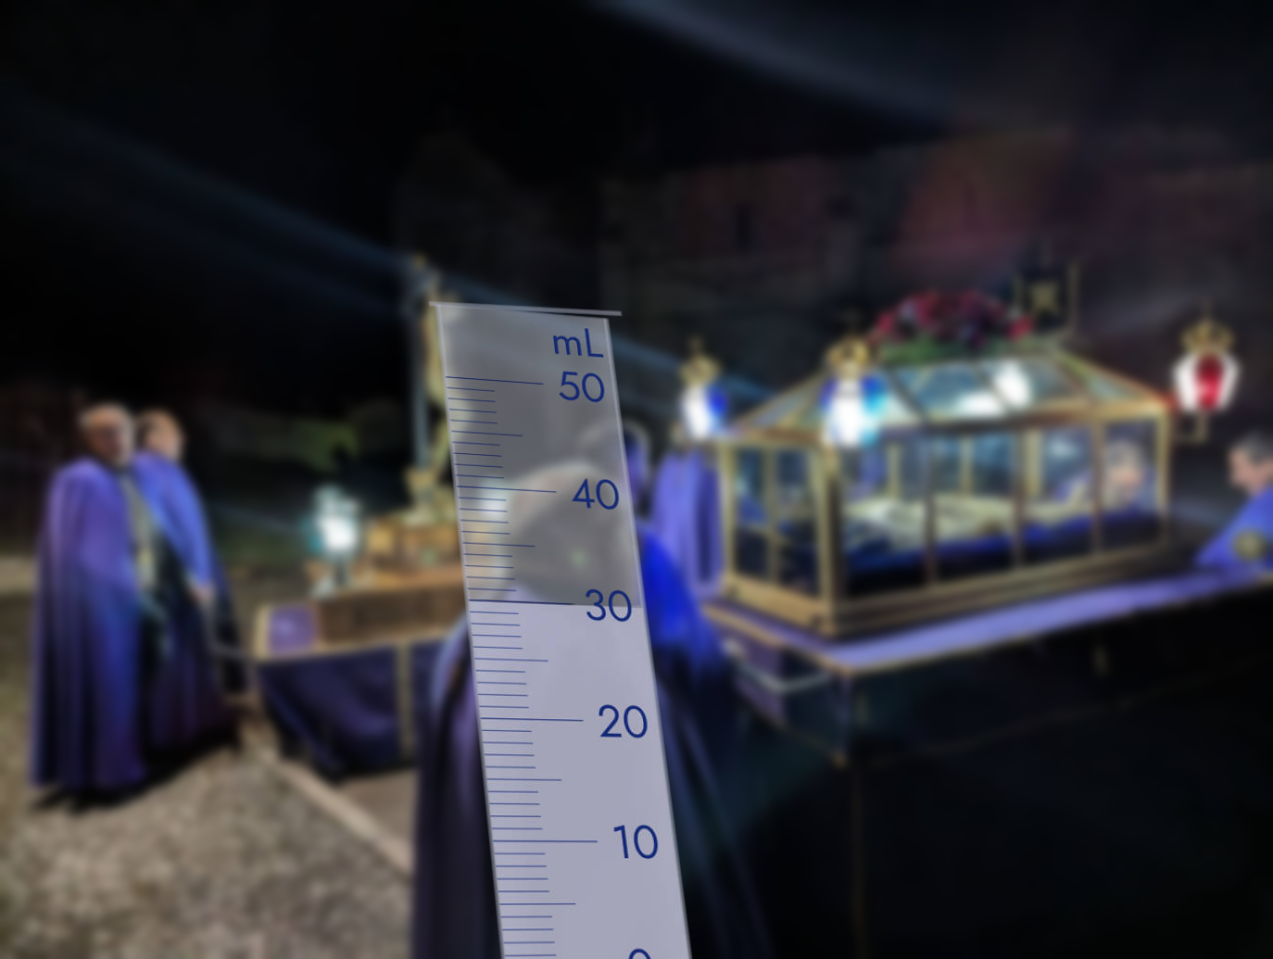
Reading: 30 mL
